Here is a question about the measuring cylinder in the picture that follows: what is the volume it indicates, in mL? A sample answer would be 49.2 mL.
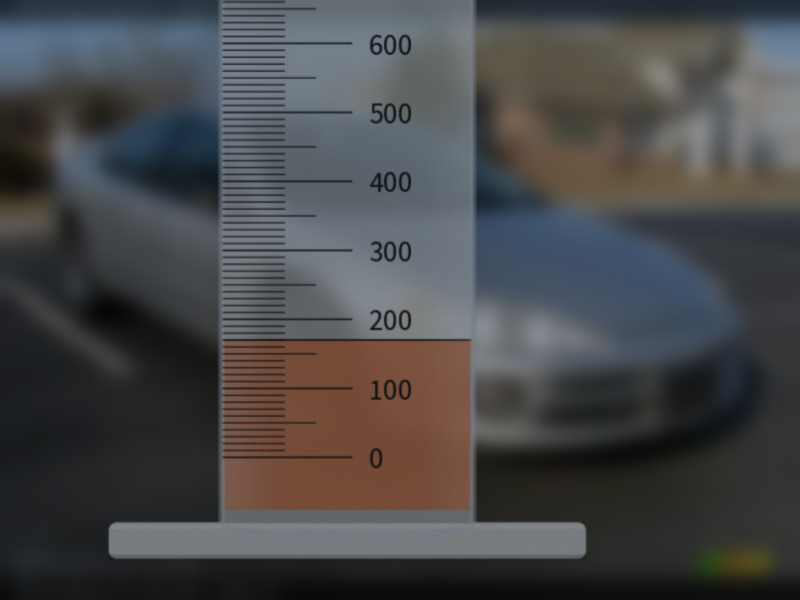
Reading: 170 mL
